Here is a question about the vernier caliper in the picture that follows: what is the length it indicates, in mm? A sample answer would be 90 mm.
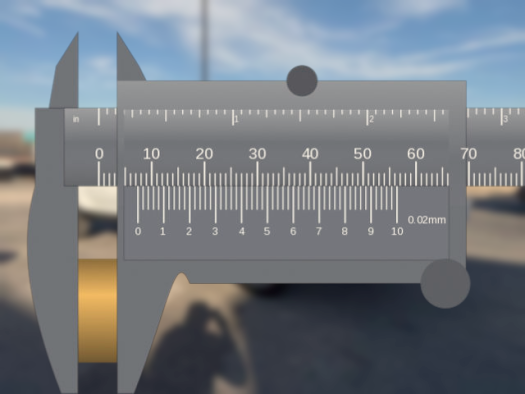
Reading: 7.4 mm
